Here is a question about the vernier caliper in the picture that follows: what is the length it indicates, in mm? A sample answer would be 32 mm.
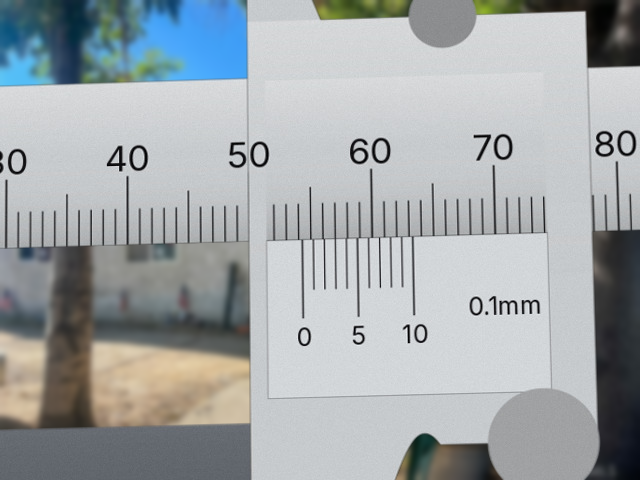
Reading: 54.3 mm
